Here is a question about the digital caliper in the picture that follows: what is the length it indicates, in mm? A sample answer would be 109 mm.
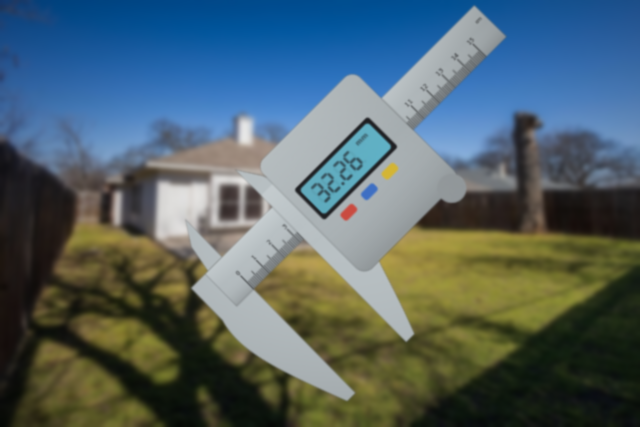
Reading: 32.26 mm
